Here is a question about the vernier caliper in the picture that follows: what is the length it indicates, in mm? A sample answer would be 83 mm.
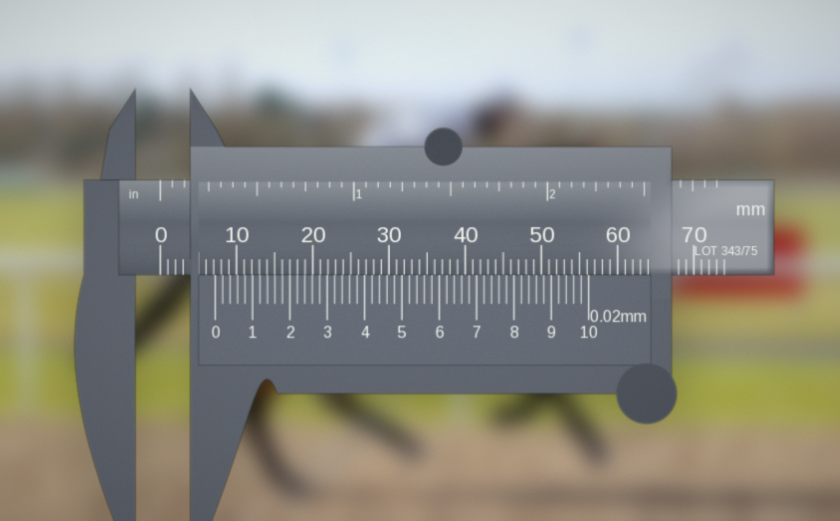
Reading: 7.2 mm
